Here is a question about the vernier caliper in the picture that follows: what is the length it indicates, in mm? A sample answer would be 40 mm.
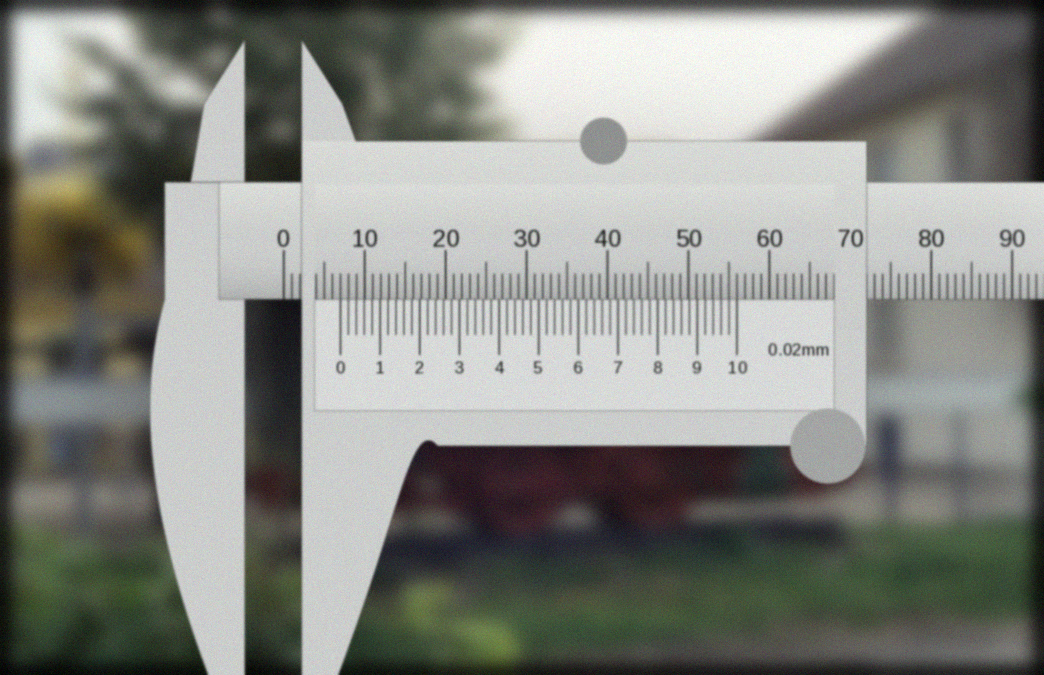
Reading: 7.0 mm
